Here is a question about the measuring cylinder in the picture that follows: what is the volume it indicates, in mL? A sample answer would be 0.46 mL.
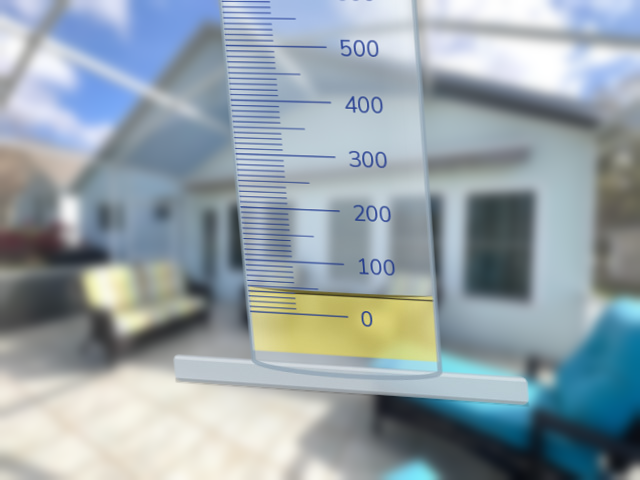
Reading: 40 mL
